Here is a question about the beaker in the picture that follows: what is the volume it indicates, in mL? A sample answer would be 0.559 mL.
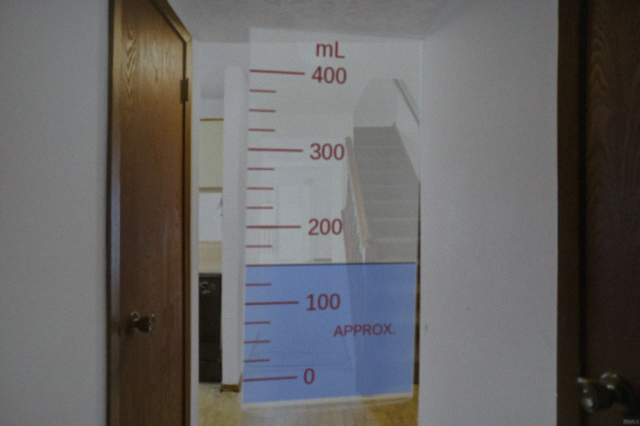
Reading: 150 mL
